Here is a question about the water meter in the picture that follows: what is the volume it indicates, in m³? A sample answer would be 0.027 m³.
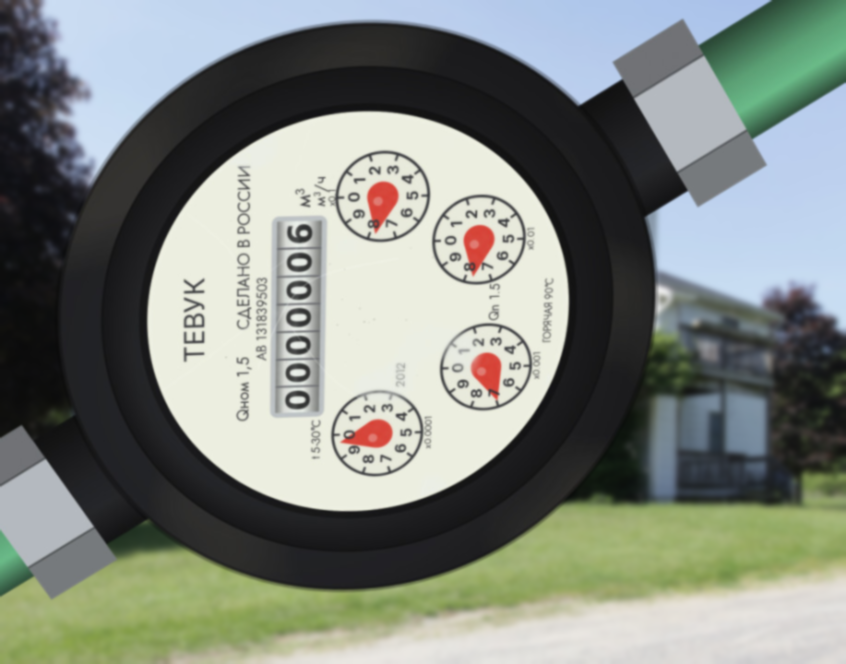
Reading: 6.7769 m³
